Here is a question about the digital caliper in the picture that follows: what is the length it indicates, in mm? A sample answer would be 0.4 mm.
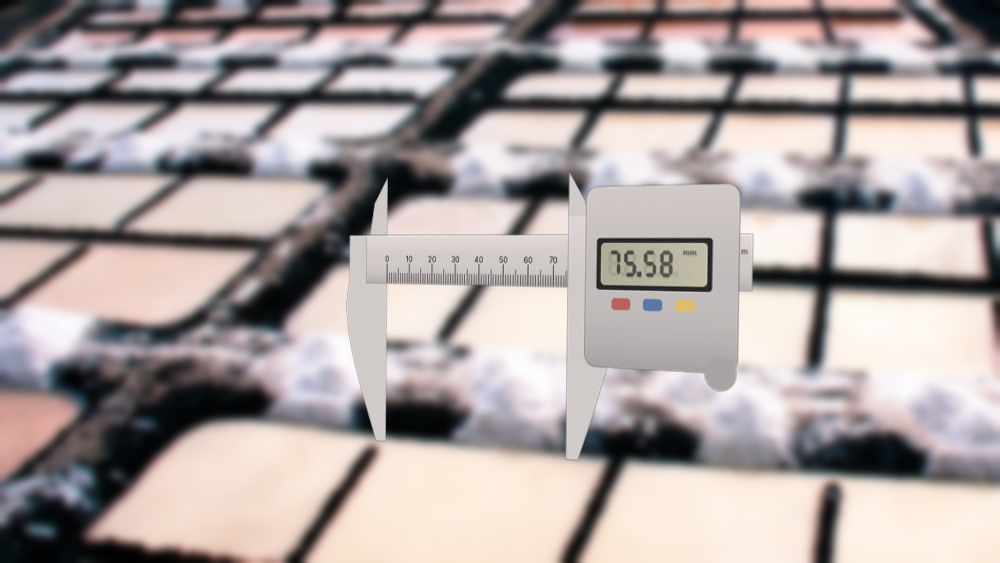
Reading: 75.58 mm
